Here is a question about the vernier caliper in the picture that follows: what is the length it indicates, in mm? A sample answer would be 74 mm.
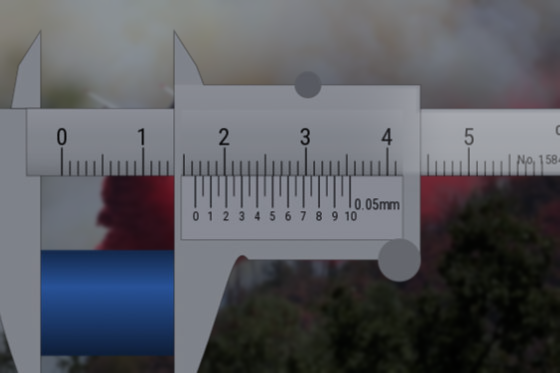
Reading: 16.4 mm
